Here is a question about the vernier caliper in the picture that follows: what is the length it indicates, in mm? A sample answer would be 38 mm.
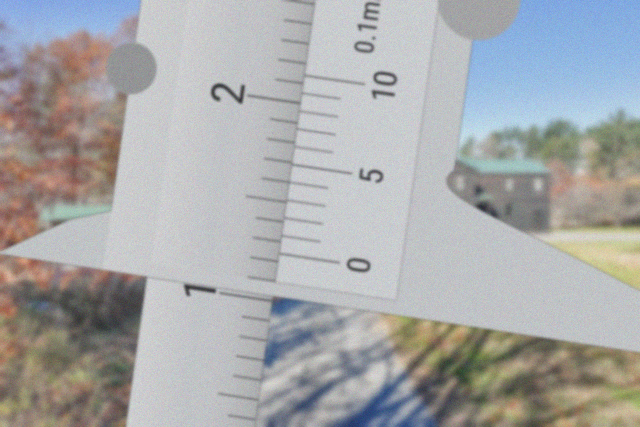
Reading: 12.4 mm
